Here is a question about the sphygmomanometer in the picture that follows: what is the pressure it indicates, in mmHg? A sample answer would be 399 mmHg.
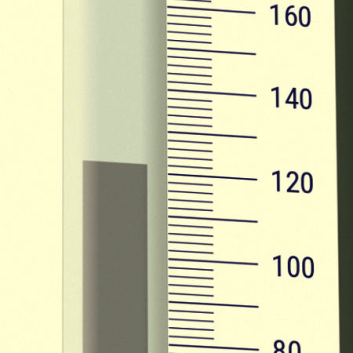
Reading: 122 mmHg
